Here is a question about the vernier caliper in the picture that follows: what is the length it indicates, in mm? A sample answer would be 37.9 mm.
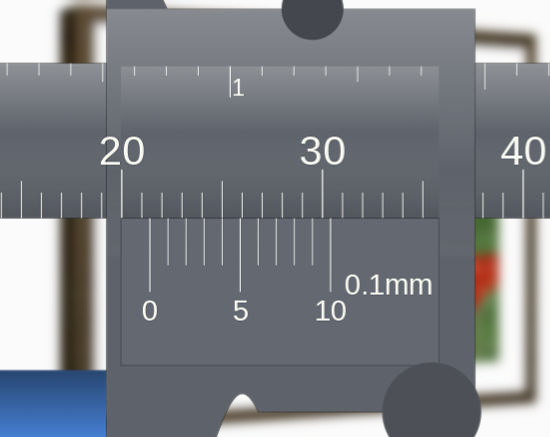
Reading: 21.4 mm
